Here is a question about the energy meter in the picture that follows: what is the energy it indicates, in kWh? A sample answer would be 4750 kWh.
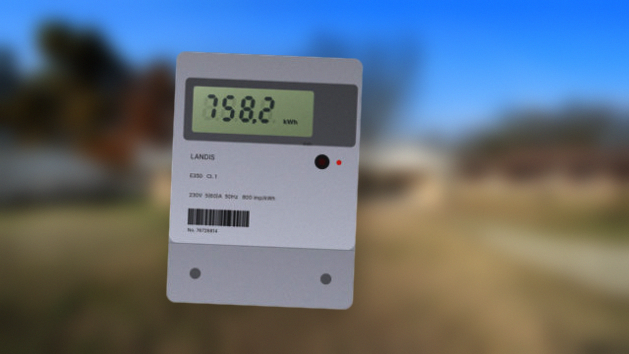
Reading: 758.2 kWh
